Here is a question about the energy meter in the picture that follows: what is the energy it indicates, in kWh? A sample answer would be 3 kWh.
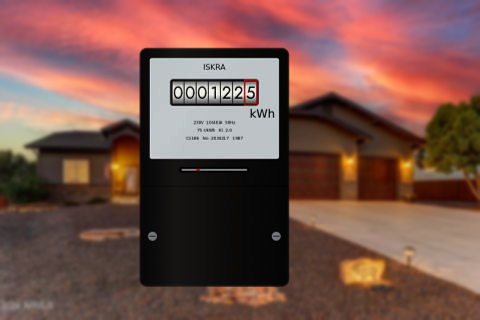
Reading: 122.5 kWh
